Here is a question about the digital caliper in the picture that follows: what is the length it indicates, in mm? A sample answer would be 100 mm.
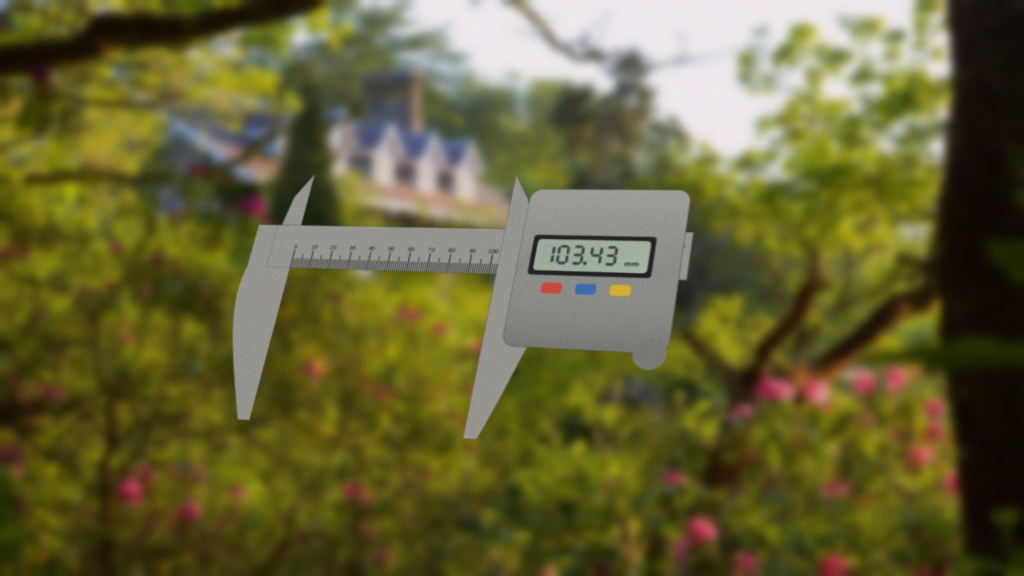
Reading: 103.43 mm
